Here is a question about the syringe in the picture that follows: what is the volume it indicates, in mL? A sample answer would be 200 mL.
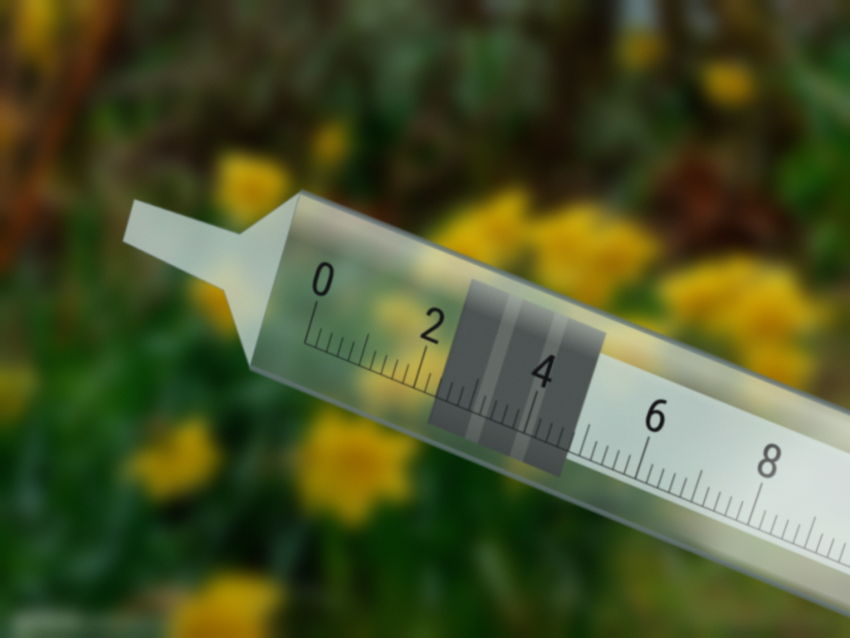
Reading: 2.4 mL
